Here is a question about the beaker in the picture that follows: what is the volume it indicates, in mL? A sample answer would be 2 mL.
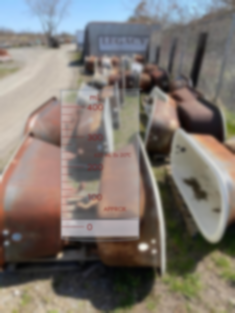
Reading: 25 mL
